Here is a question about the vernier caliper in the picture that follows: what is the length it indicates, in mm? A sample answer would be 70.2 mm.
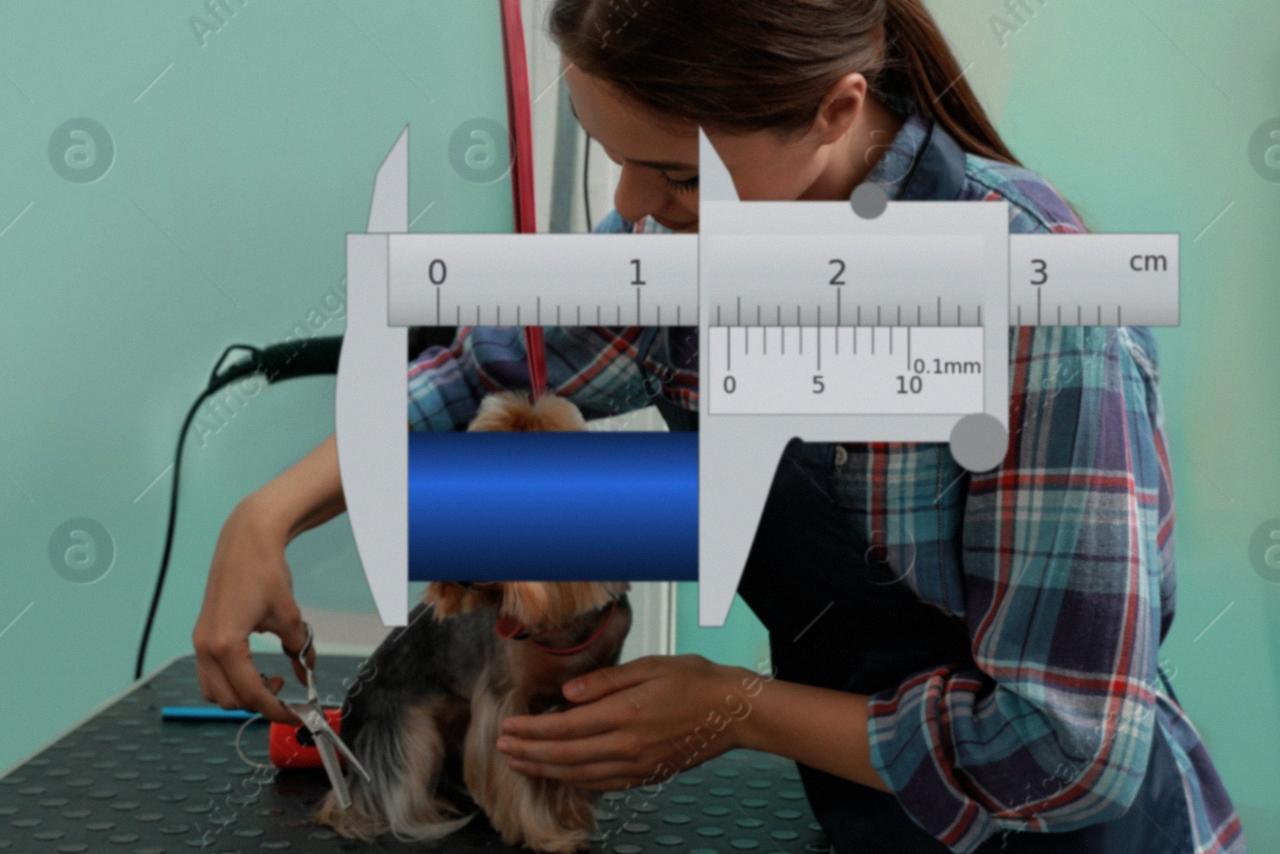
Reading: 14.5 mm
